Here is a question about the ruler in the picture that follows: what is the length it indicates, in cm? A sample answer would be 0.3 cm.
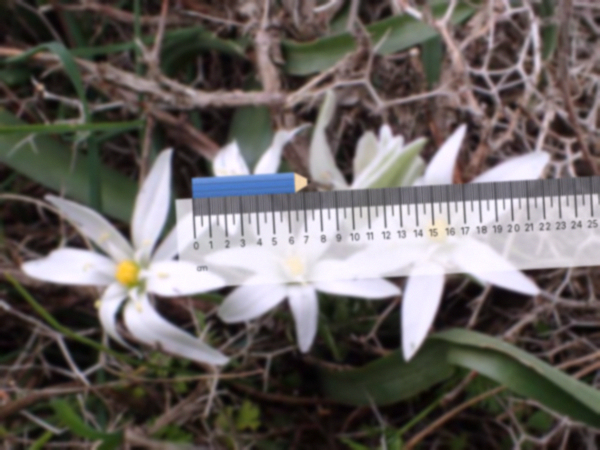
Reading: 7.5 cm
